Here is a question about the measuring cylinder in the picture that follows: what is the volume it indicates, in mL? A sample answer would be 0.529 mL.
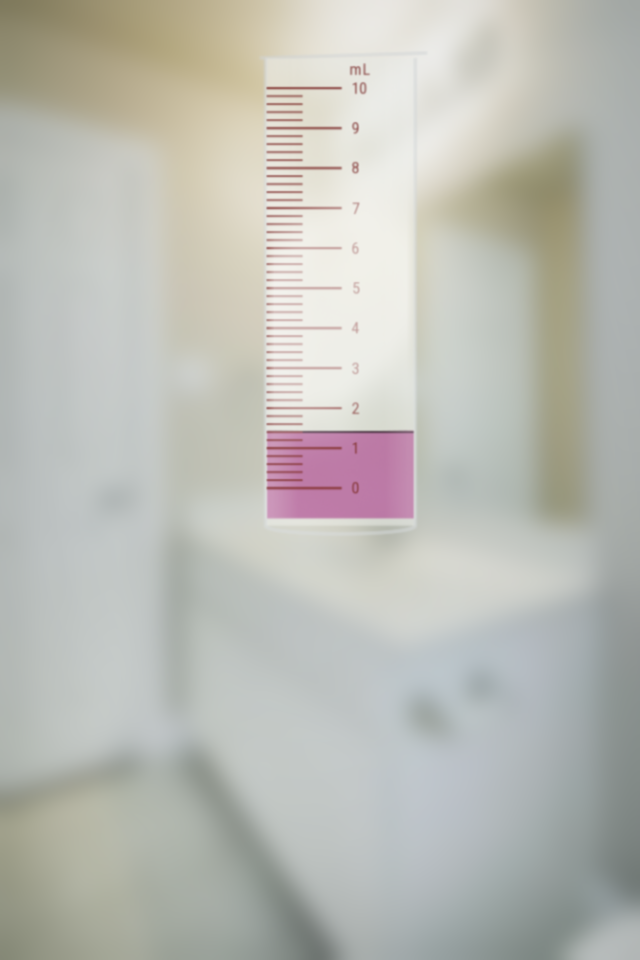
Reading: 1.4 mL
